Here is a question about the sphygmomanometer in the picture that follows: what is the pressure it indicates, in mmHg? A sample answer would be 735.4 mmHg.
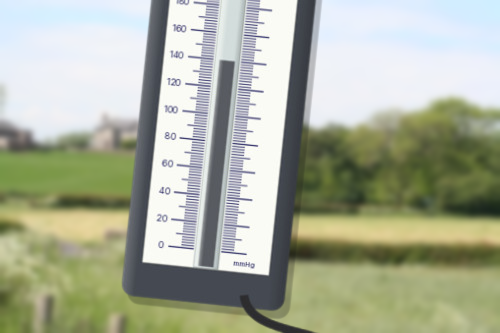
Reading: 140 mmHg
